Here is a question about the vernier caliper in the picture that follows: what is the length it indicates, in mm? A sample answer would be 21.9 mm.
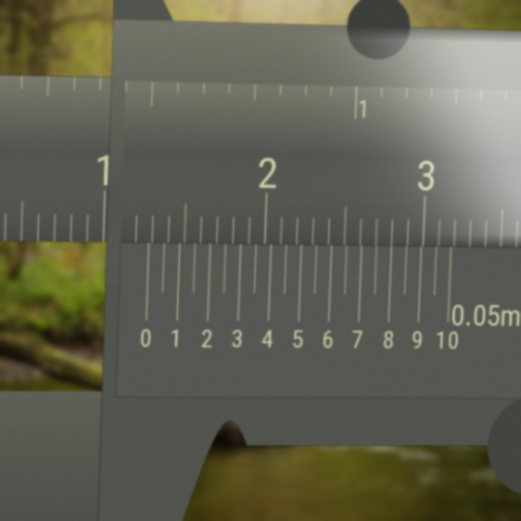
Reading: 12.8 mm
